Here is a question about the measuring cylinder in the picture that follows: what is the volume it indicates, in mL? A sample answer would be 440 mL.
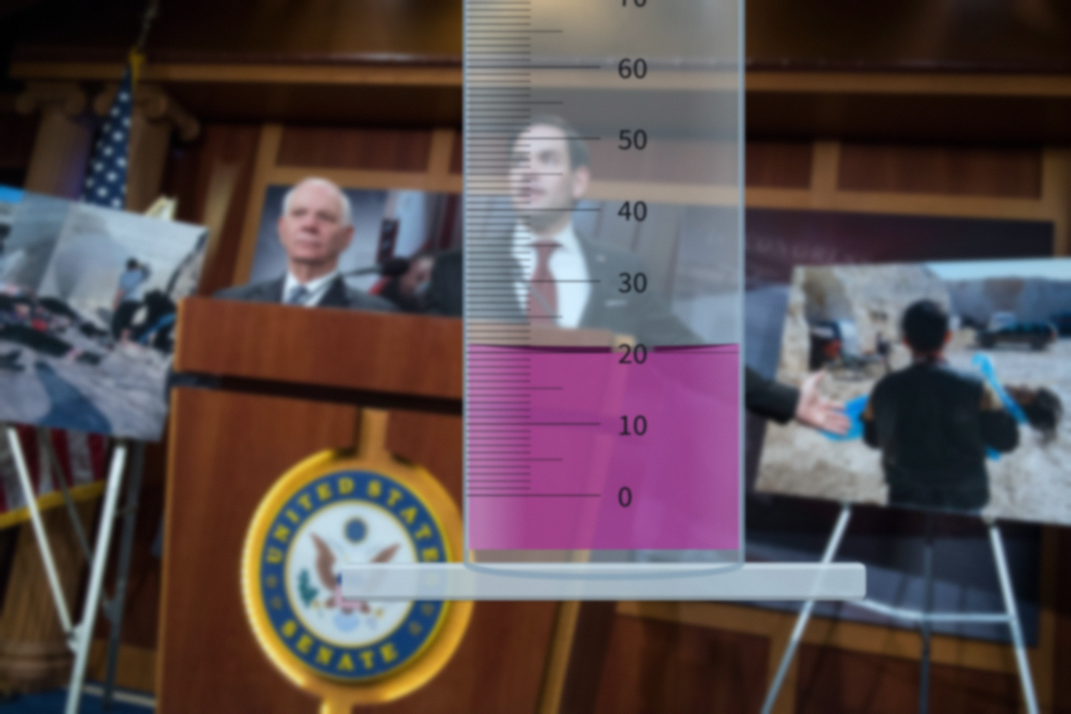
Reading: 20 mL
